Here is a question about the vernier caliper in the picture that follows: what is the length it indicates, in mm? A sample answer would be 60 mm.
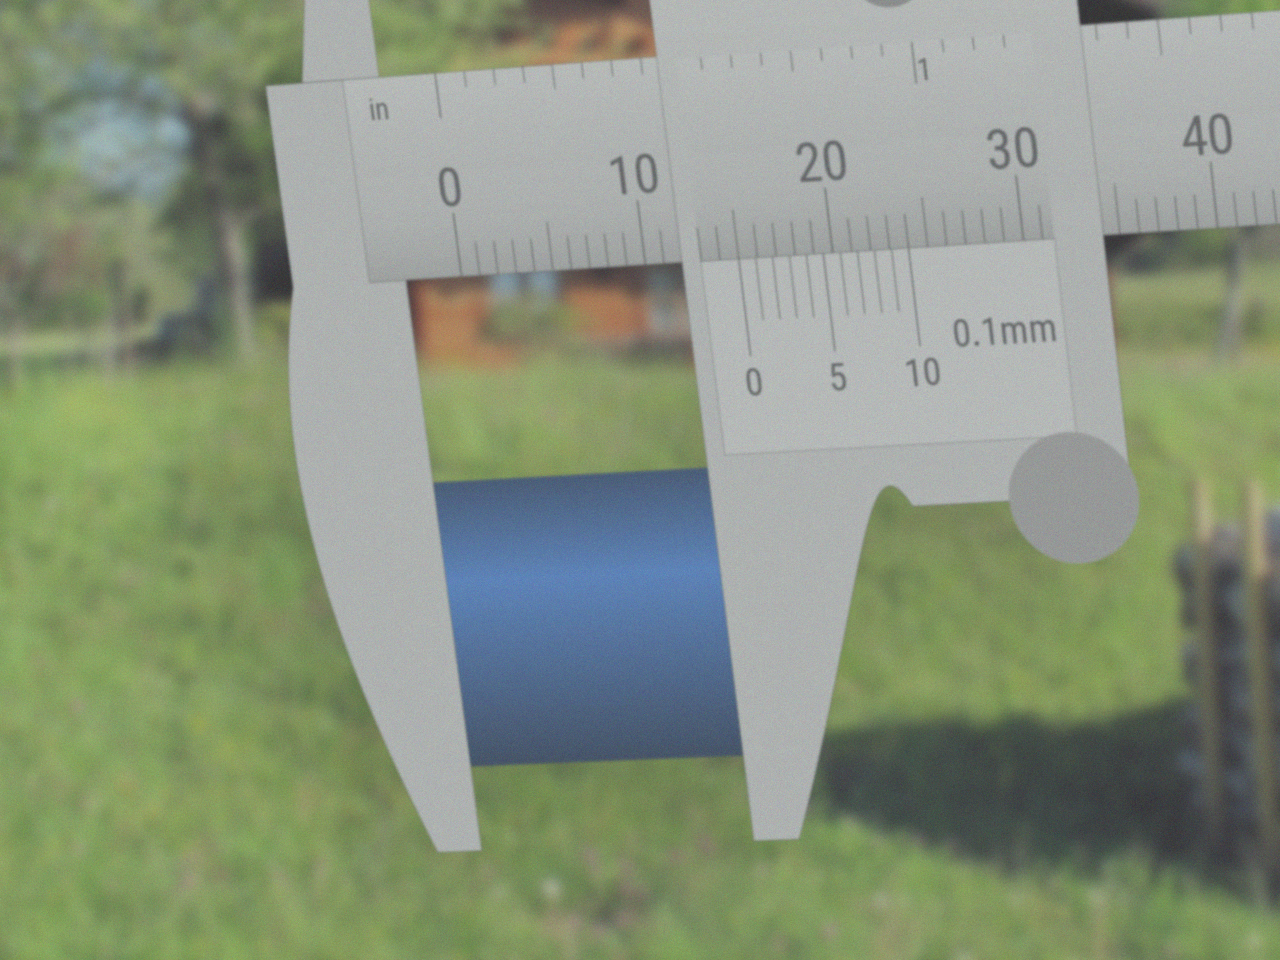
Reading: 15.0 mm
